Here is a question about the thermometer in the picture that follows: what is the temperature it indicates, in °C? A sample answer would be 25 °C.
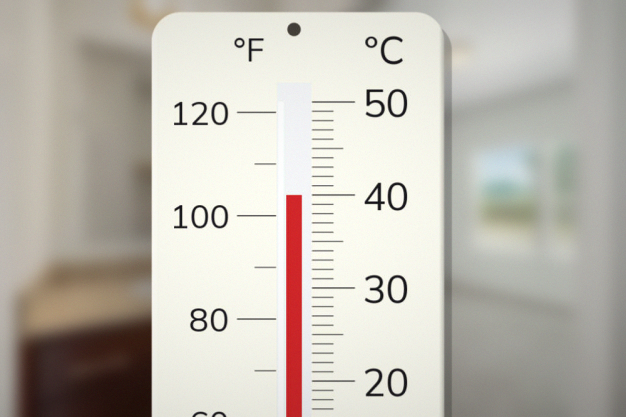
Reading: 40 °C
